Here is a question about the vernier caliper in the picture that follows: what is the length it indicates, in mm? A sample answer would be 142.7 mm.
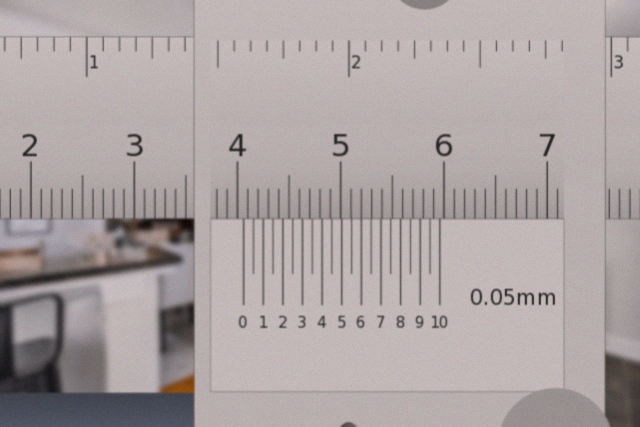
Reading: 40.6 mm
